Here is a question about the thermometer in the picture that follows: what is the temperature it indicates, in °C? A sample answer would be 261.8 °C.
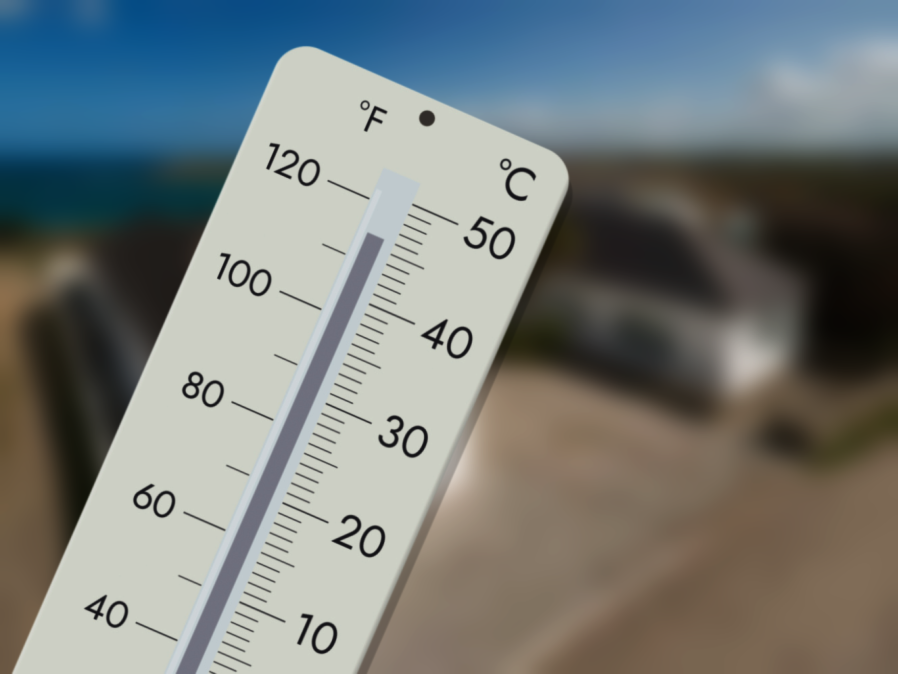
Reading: 46 °C
